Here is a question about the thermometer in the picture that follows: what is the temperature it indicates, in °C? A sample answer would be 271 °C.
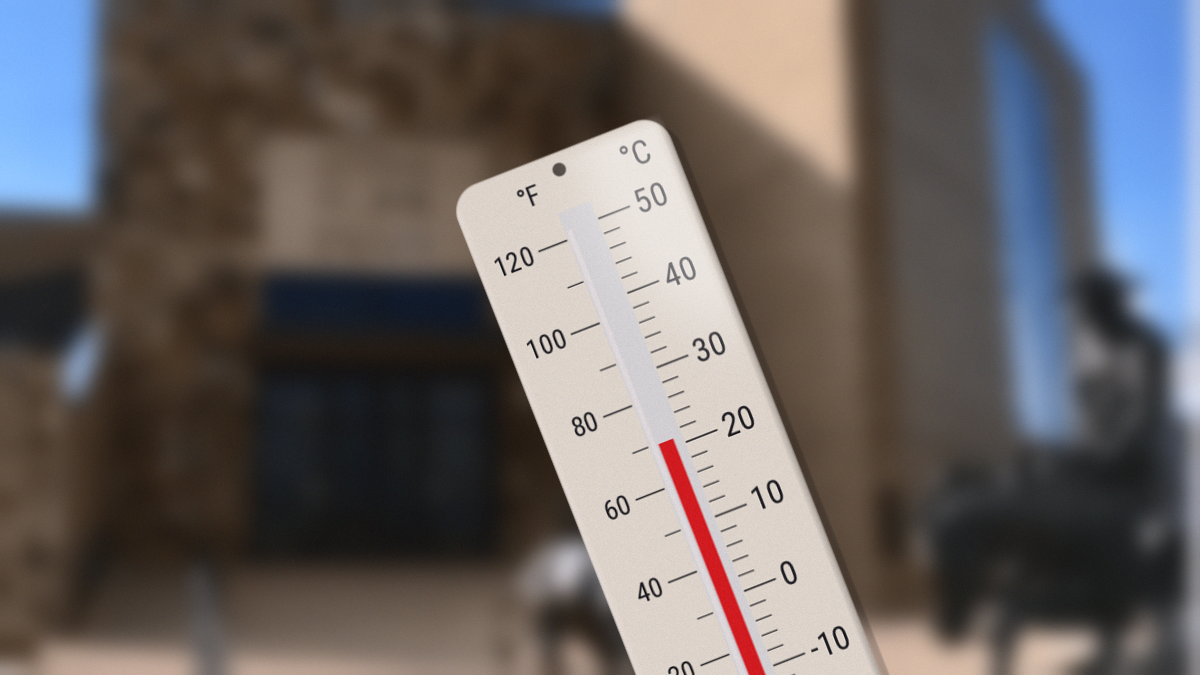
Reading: 21 °C
